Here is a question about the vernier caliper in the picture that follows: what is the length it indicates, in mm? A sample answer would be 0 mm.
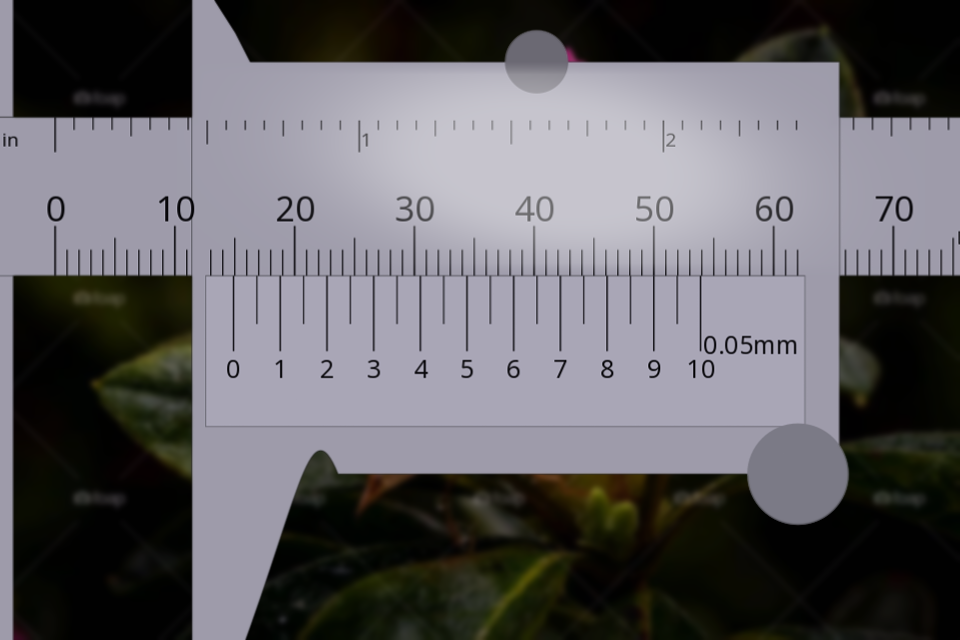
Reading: 14.9 mm
